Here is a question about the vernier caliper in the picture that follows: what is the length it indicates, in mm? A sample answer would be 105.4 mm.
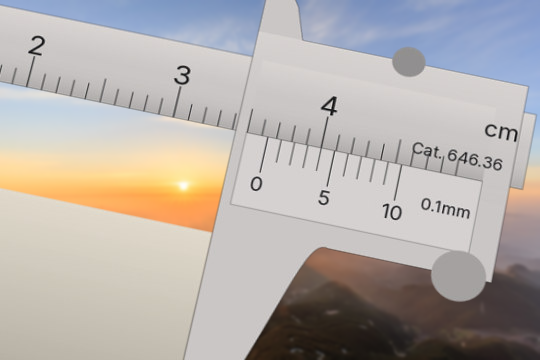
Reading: 36.4 mm
